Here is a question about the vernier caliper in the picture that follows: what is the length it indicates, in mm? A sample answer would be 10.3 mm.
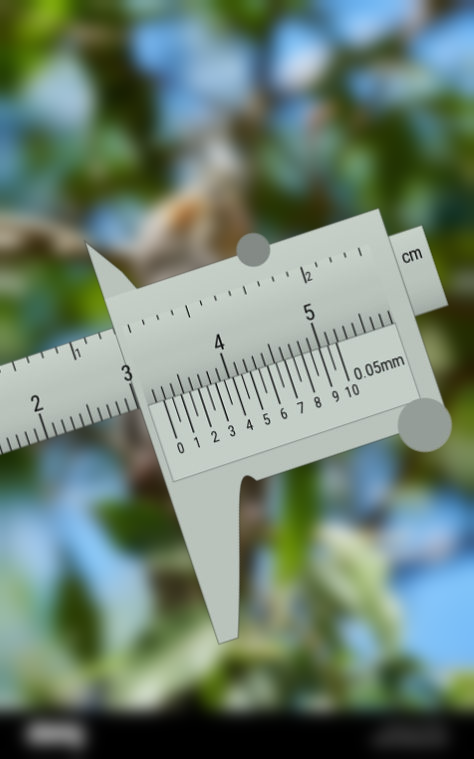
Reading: 32.8 mm
